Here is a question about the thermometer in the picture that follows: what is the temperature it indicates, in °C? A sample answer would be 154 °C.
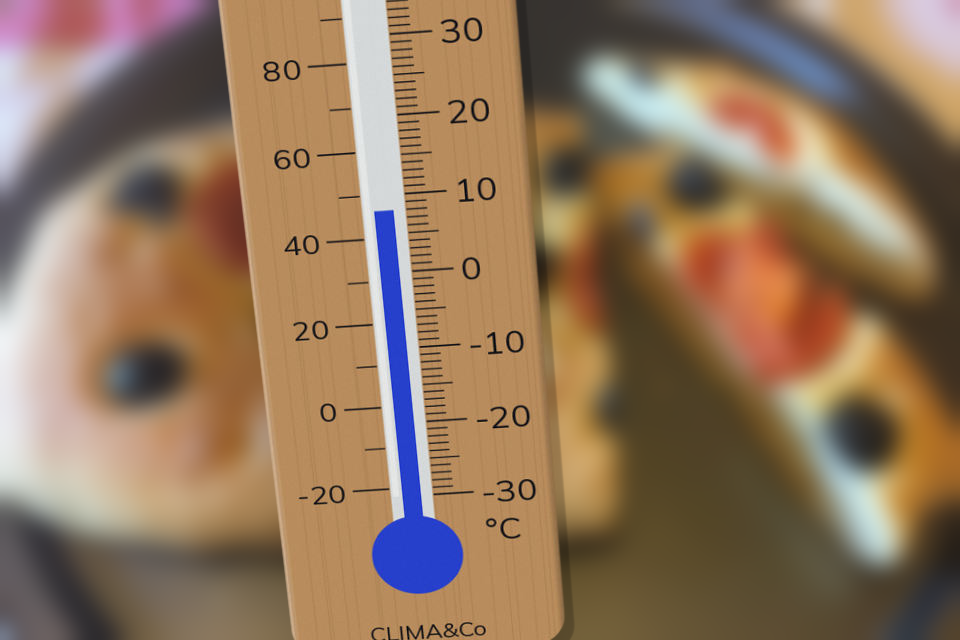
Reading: 8 °C
